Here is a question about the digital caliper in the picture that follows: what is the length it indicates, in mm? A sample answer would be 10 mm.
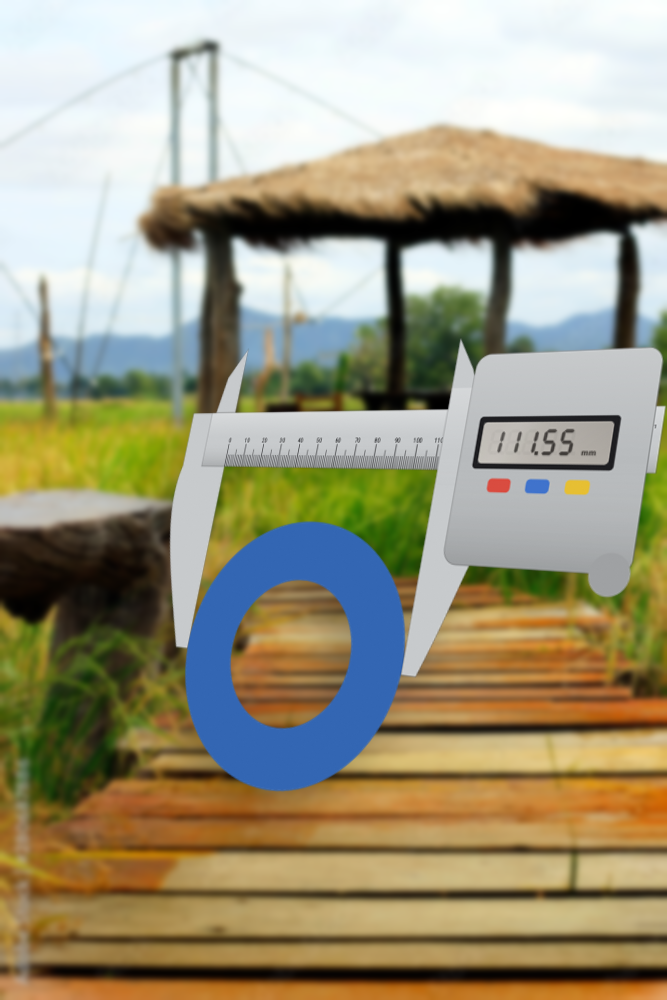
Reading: 111.55 mm
